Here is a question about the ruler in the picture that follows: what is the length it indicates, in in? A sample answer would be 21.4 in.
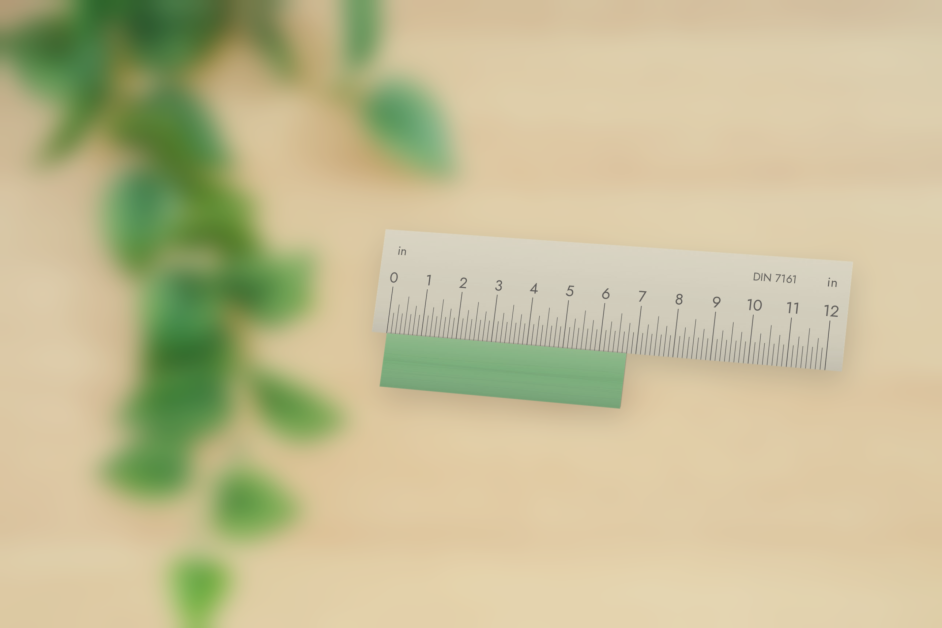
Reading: 6.75 in
